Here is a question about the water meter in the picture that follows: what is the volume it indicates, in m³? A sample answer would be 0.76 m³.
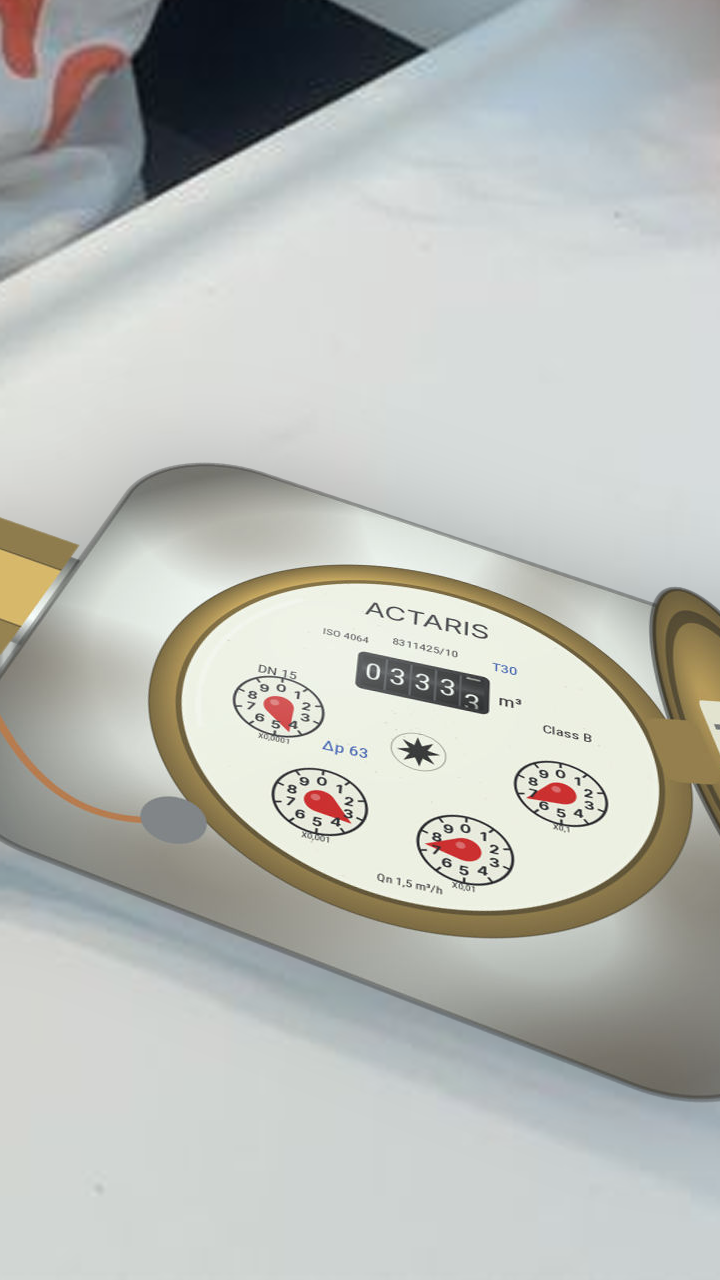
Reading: 3332.6734 m³
